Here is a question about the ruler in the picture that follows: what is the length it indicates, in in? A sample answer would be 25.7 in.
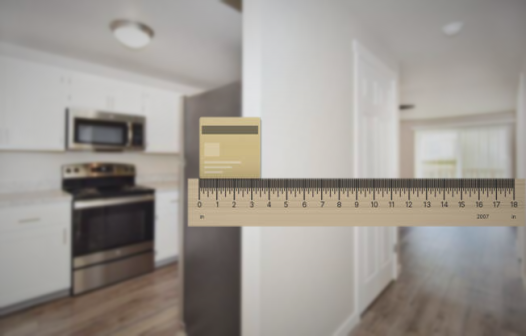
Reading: 3.5 in
